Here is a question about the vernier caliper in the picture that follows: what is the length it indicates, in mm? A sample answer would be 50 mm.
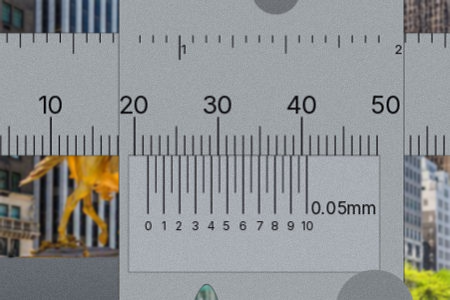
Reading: 21.6 mm
